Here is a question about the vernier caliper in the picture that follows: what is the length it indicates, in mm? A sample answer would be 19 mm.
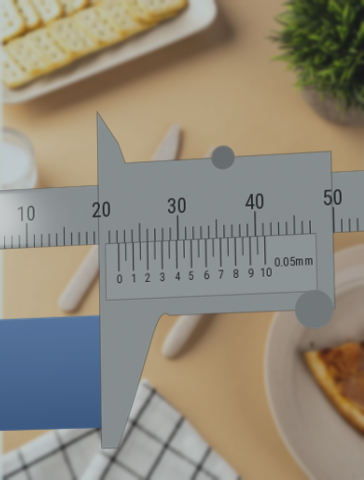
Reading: 22.2 mm
